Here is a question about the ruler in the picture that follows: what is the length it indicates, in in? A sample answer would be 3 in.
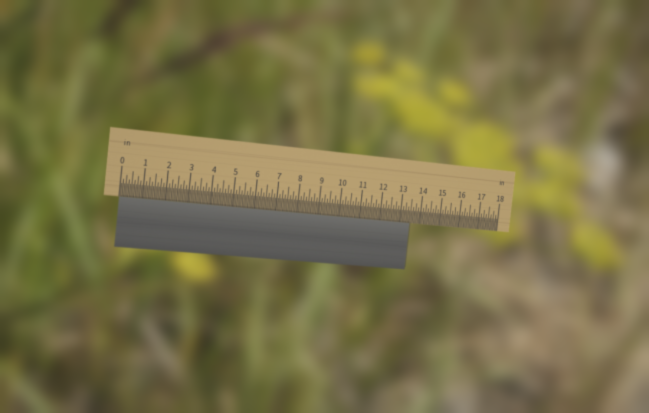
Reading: 13.5 in
